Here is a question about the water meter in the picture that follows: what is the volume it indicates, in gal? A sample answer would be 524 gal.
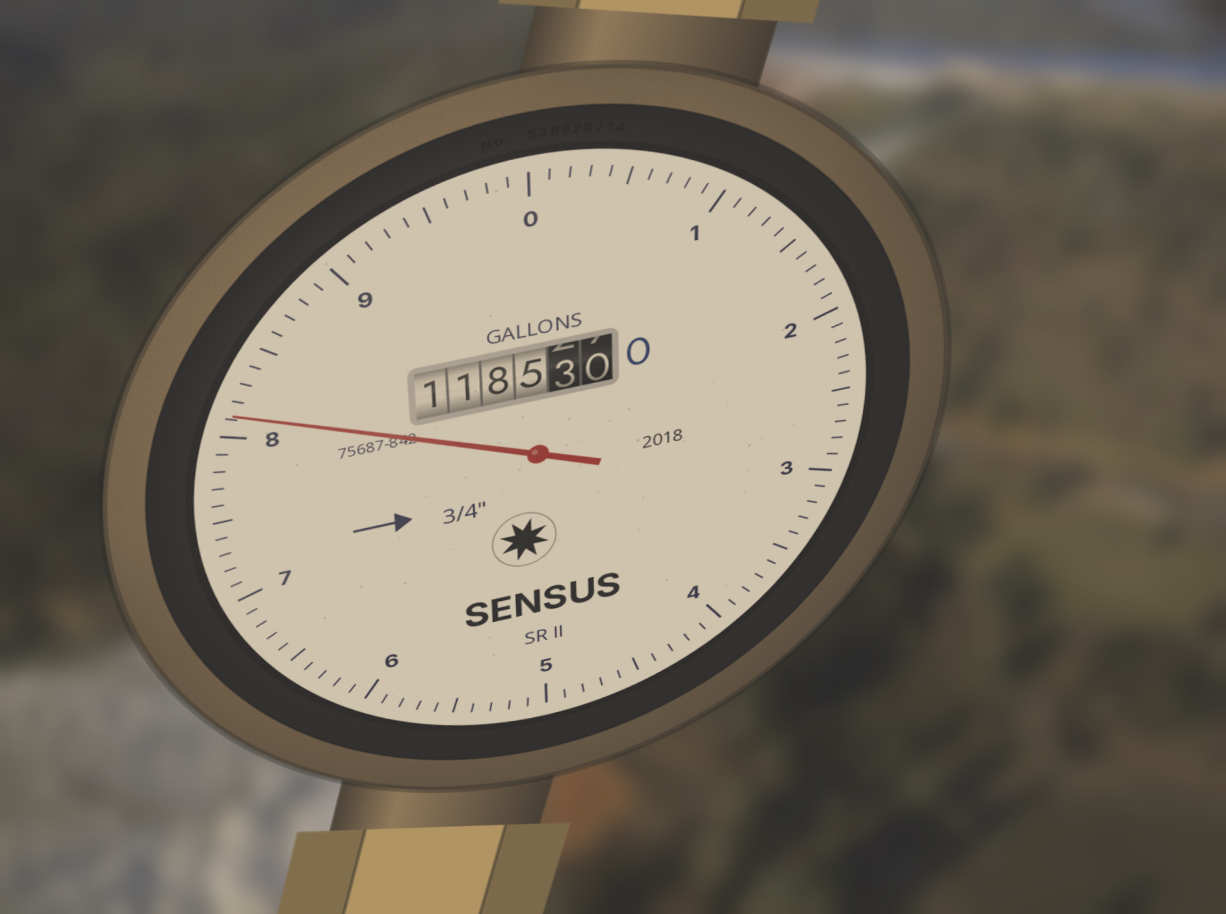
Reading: 1185298.1 gal
